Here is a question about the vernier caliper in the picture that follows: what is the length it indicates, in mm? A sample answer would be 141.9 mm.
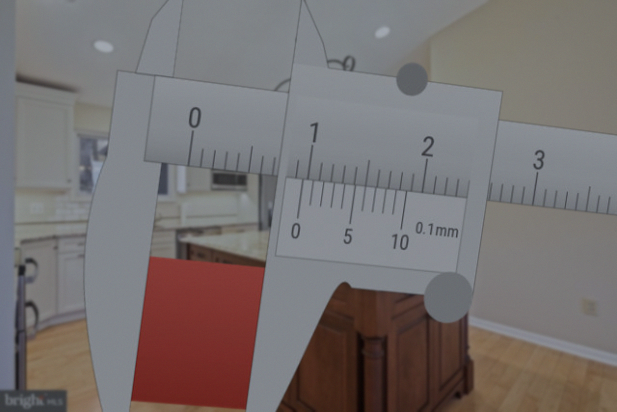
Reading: 9.6 mm
